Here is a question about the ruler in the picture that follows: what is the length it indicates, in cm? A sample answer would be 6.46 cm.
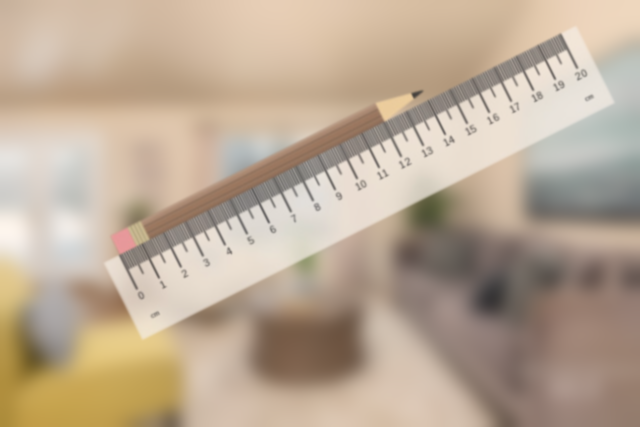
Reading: 14 cm
